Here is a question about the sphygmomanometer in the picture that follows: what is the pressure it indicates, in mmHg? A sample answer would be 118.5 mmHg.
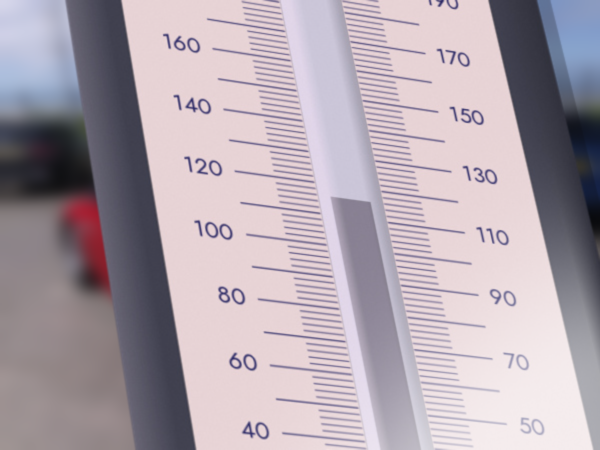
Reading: 116 mmHg
